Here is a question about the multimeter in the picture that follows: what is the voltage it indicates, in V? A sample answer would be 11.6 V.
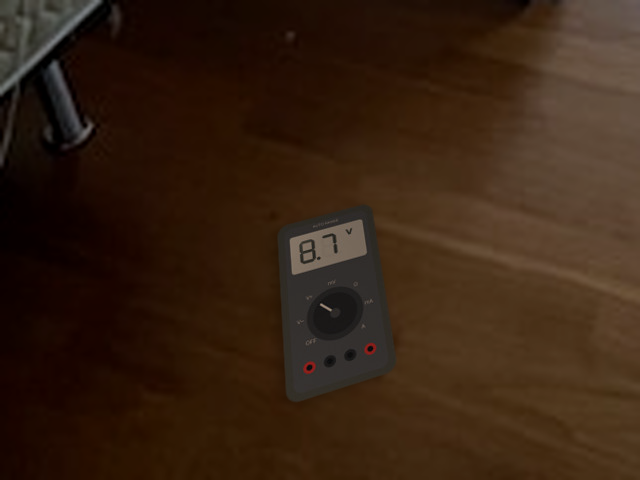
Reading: 8.7 V
